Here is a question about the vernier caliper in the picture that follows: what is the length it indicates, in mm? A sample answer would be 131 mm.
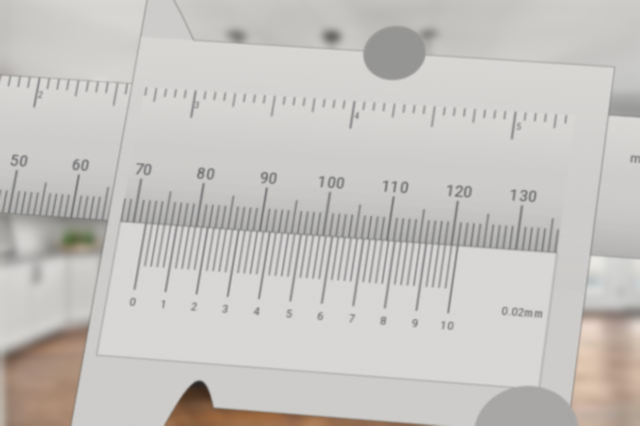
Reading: 72.0 mm
